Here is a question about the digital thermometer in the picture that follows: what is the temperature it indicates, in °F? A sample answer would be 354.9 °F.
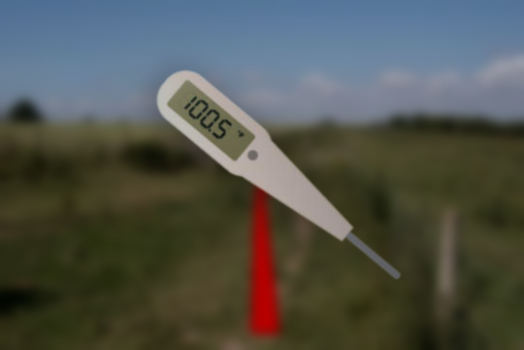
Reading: 100.5 °F
